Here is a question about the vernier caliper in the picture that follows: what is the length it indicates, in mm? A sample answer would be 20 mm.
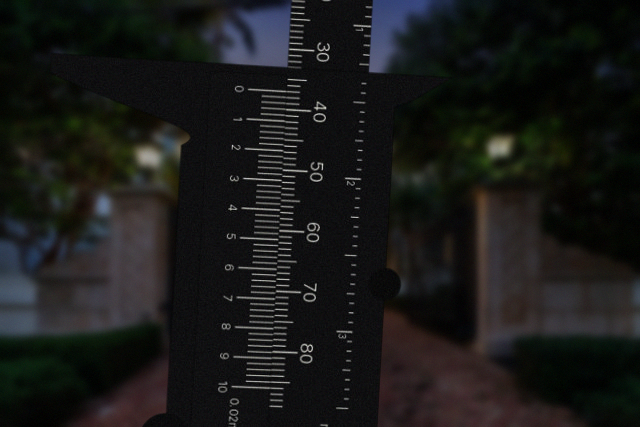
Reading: 37.0 mm
